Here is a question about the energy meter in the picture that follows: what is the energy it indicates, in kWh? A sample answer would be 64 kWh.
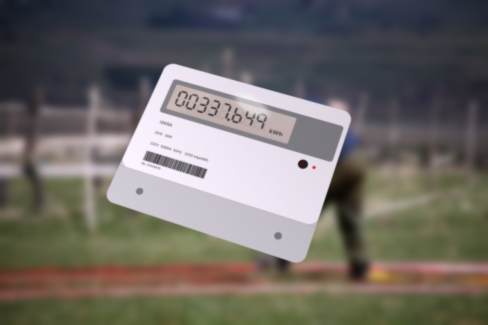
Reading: 337.649 kWh
